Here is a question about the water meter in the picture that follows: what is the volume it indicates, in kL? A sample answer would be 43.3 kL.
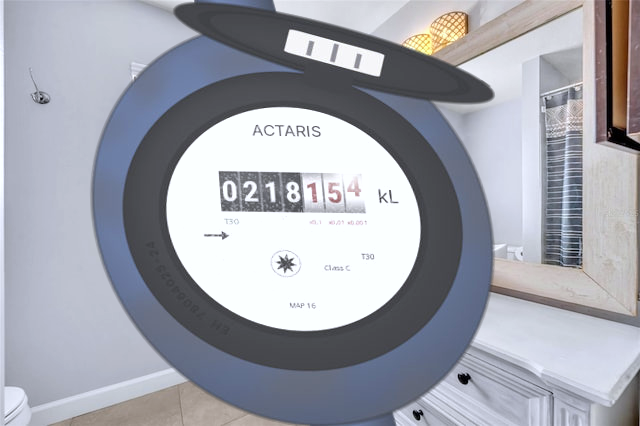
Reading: 218.154 kL
